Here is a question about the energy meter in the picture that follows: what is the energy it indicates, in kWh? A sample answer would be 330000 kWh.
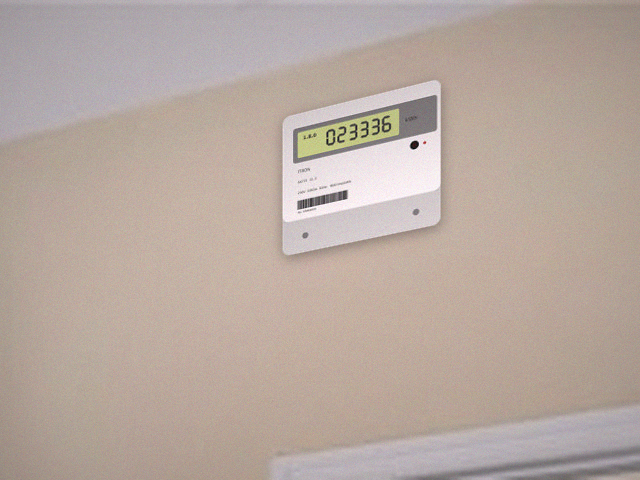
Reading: 23336 kWh
